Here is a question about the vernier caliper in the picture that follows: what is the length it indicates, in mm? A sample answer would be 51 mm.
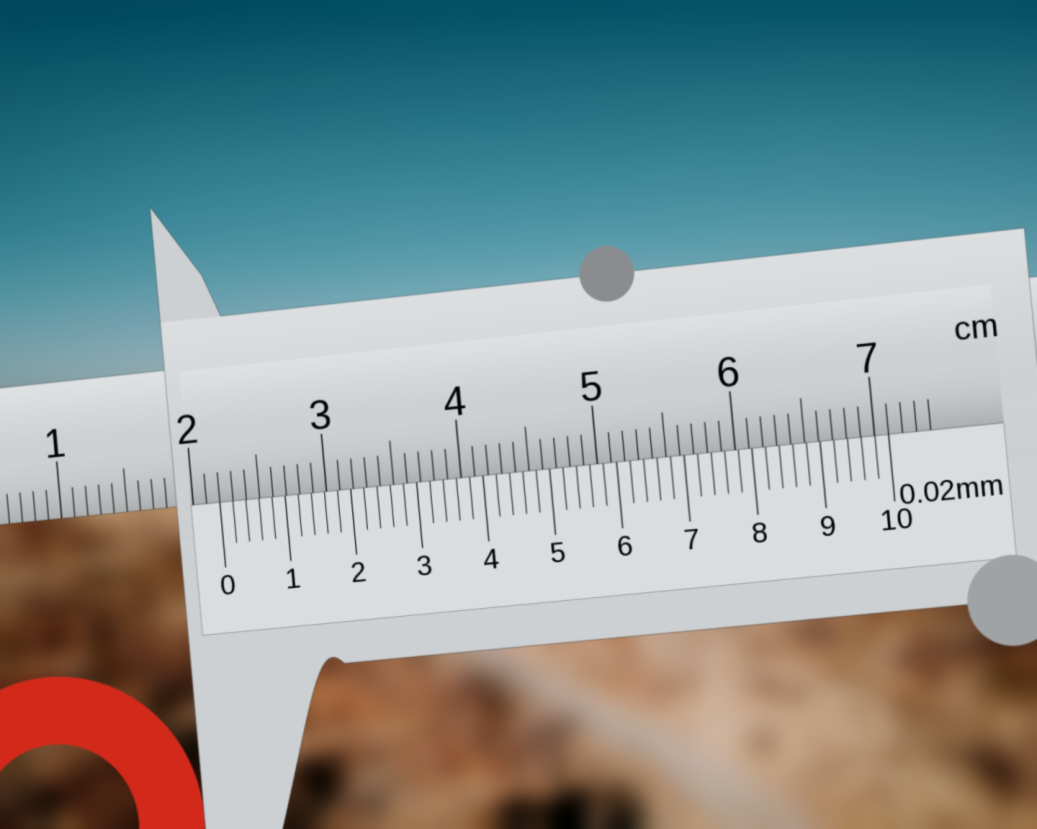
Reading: 22.0 mm
